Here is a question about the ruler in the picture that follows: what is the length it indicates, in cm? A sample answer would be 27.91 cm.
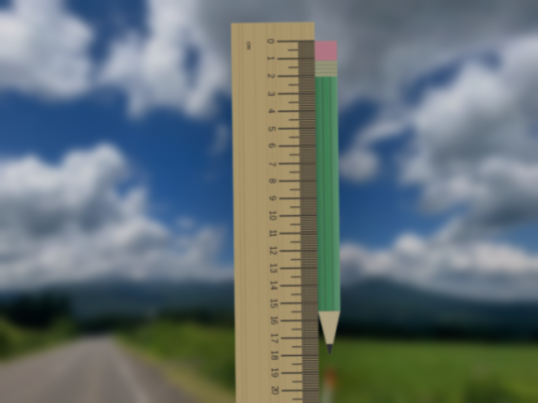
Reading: 18 cm
